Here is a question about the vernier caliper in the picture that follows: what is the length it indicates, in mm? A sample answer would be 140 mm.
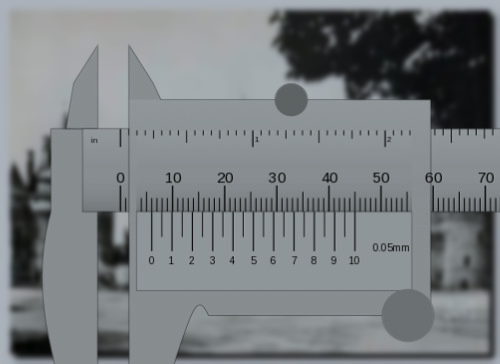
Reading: 6.0 mm
